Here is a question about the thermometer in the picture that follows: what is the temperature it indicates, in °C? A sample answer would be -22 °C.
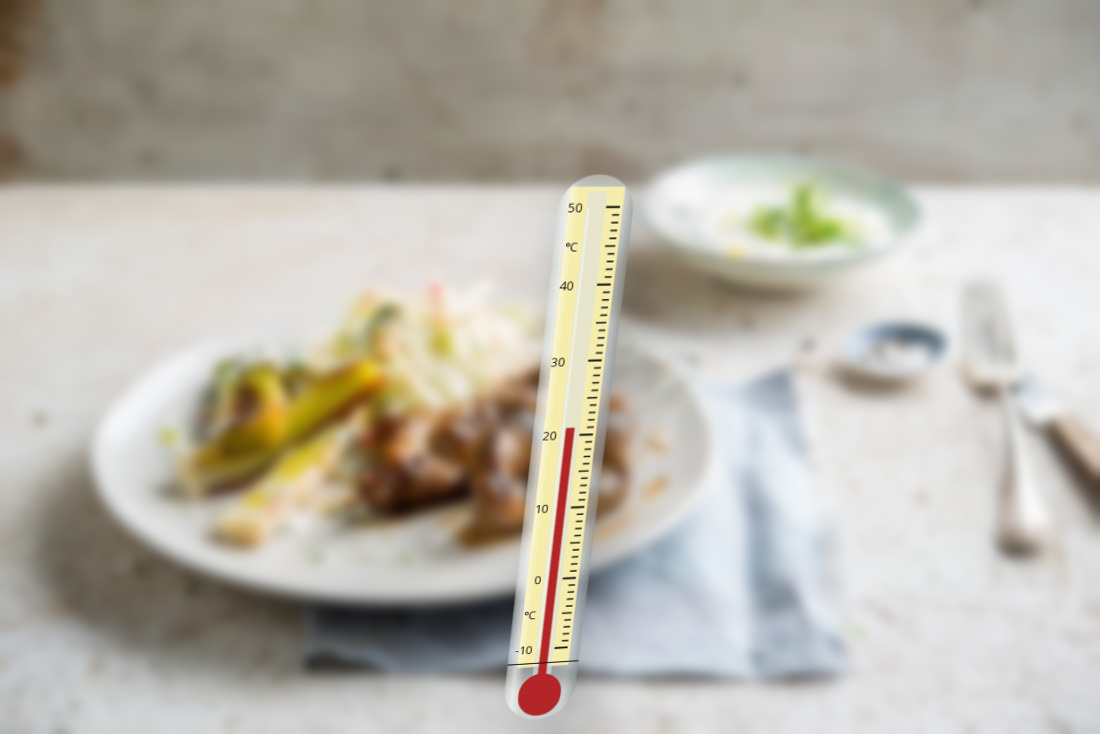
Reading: 21 °C
